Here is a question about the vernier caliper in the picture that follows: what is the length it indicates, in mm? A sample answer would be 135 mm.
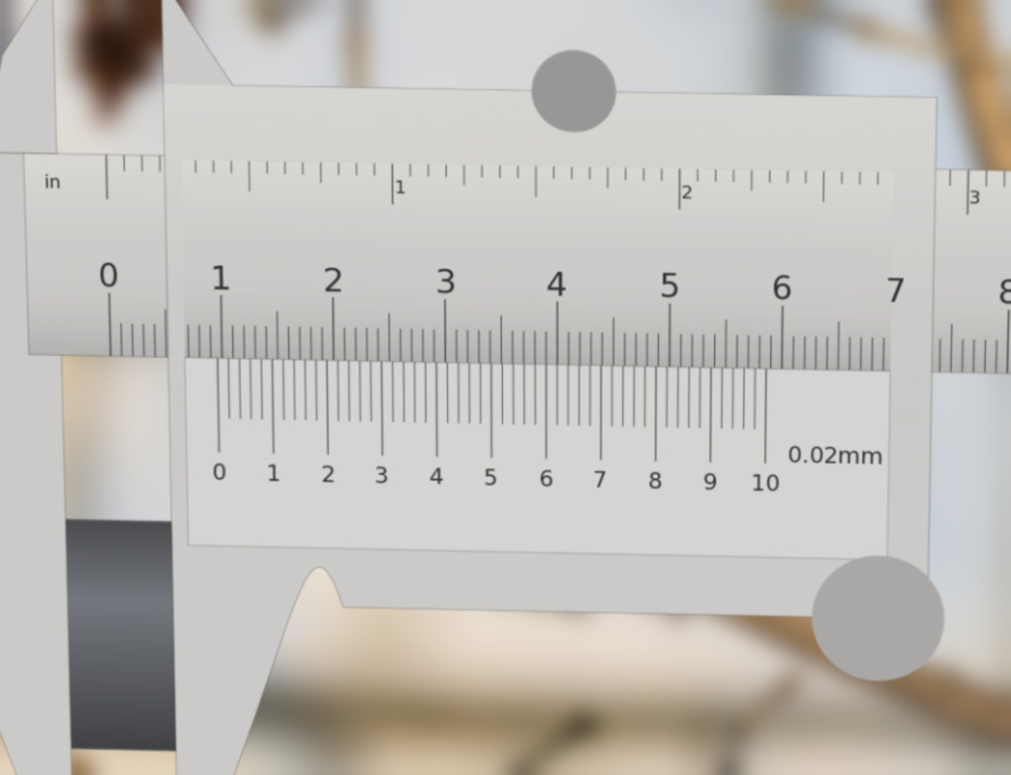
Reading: 9.6 mm
